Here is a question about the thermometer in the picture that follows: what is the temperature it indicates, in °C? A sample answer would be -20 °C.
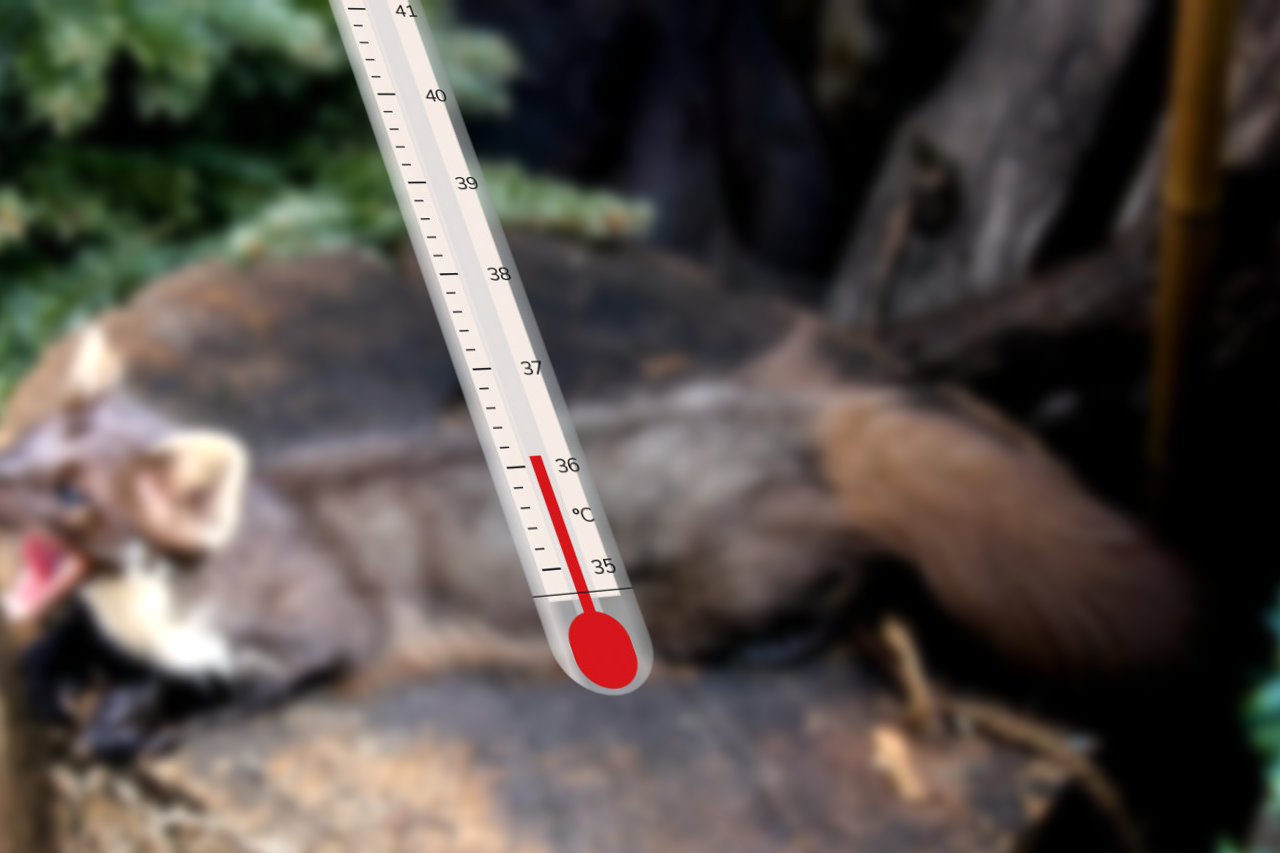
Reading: 36.1 °C
